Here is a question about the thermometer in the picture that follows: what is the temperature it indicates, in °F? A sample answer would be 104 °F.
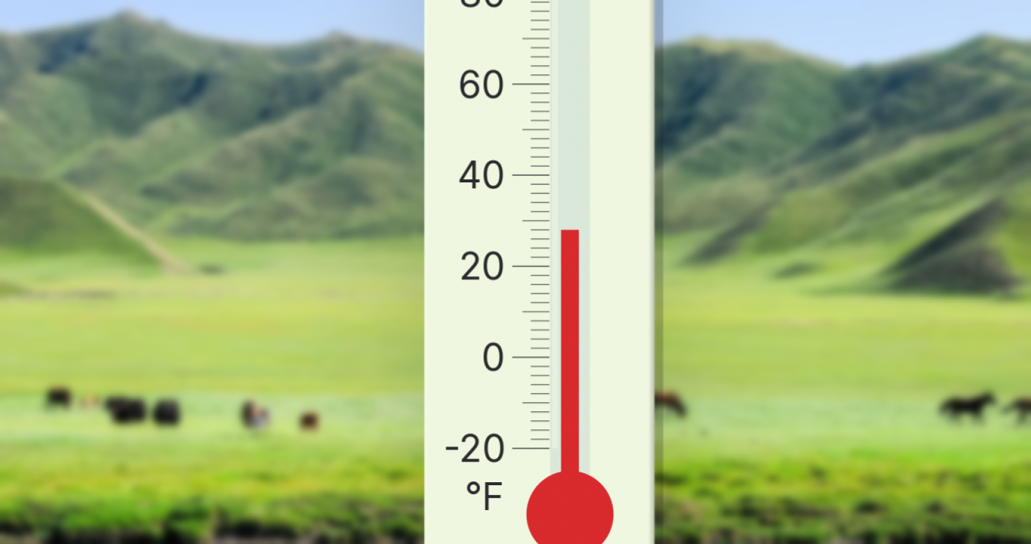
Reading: 28 °F
